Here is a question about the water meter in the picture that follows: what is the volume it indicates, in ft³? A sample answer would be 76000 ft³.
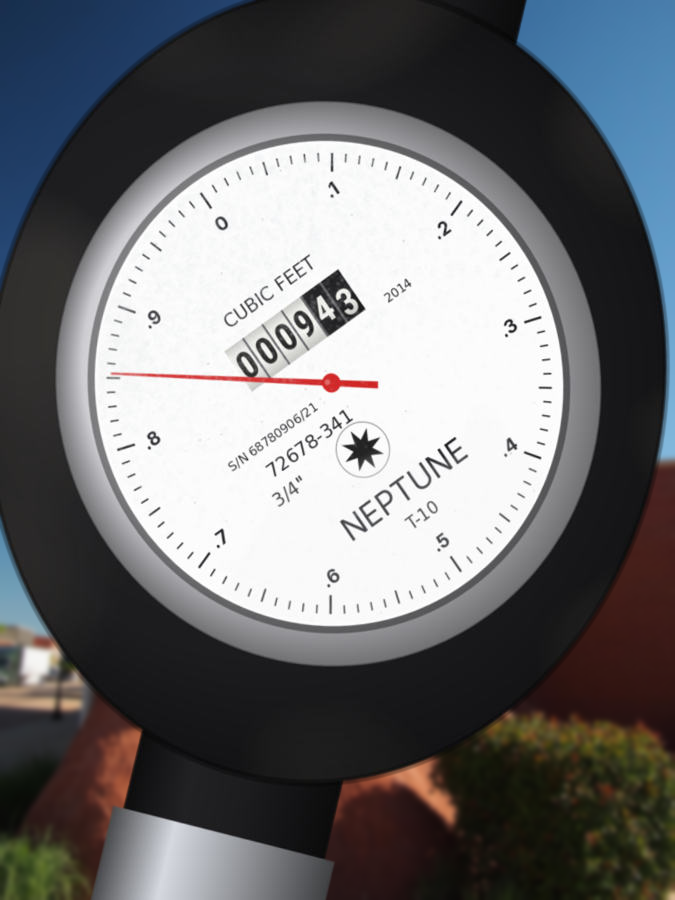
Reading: 942.85 ft³
